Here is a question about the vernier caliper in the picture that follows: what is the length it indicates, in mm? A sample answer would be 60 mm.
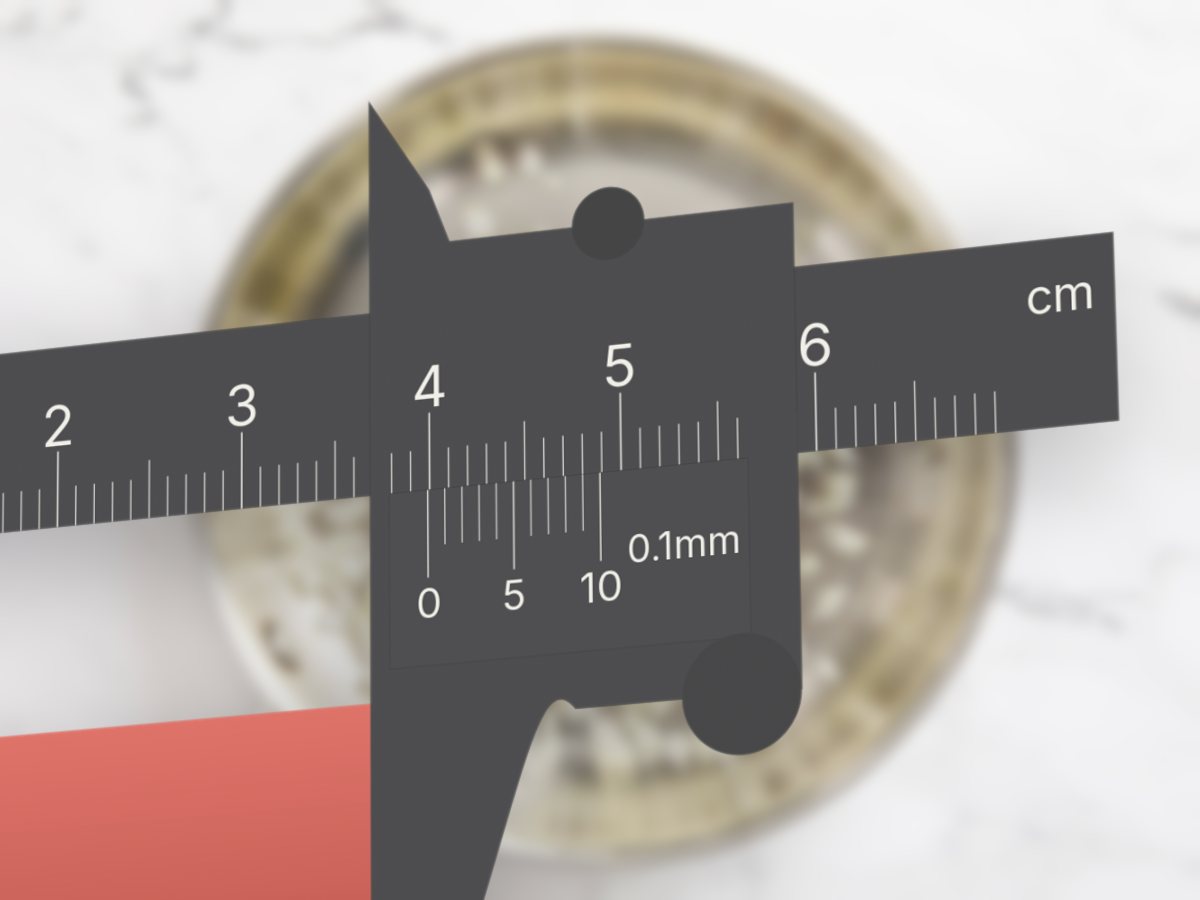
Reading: 39.9 mm
